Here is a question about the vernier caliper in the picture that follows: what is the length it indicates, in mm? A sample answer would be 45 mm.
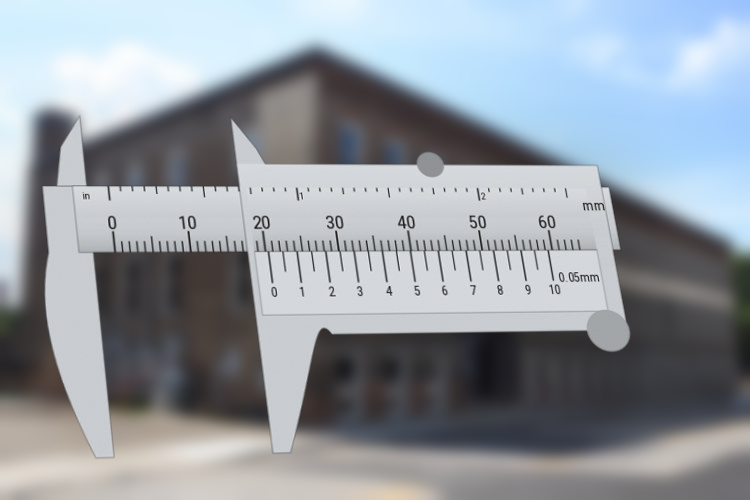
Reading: 20.4 mm
